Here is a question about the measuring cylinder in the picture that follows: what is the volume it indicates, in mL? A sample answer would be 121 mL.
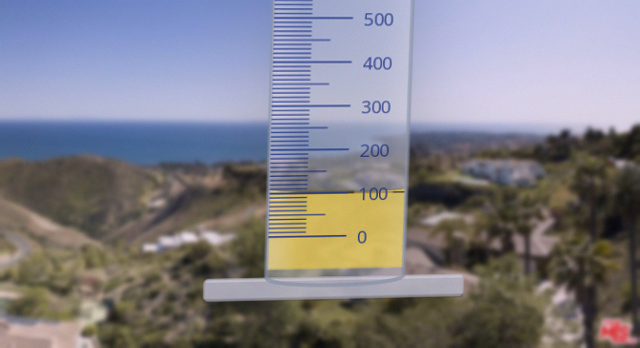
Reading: 100 mL
